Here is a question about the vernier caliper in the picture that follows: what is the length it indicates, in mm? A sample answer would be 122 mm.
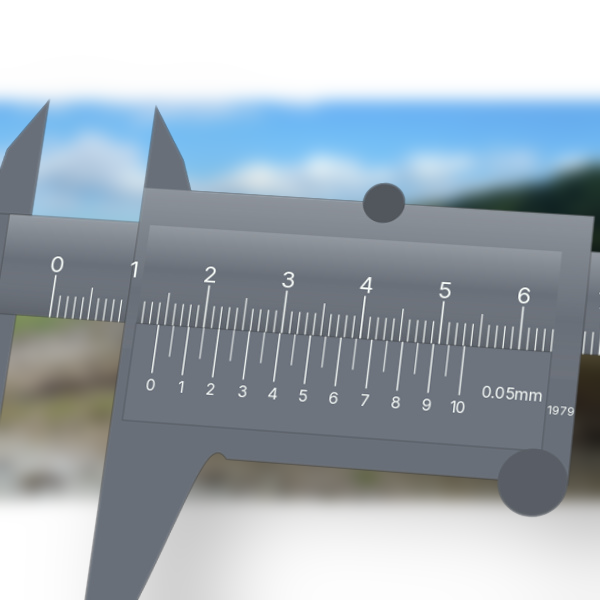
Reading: 14.2 mm
